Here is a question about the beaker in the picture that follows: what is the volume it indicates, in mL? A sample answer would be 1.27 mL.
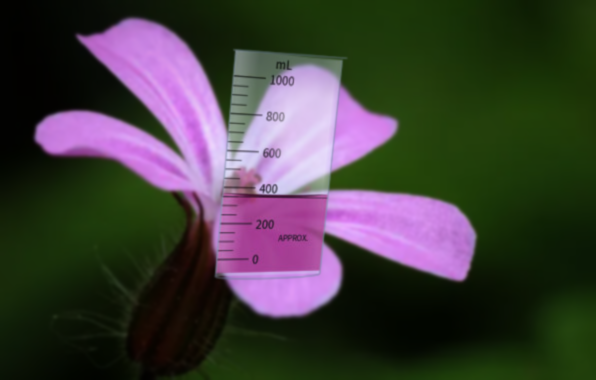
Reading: 350 mL
